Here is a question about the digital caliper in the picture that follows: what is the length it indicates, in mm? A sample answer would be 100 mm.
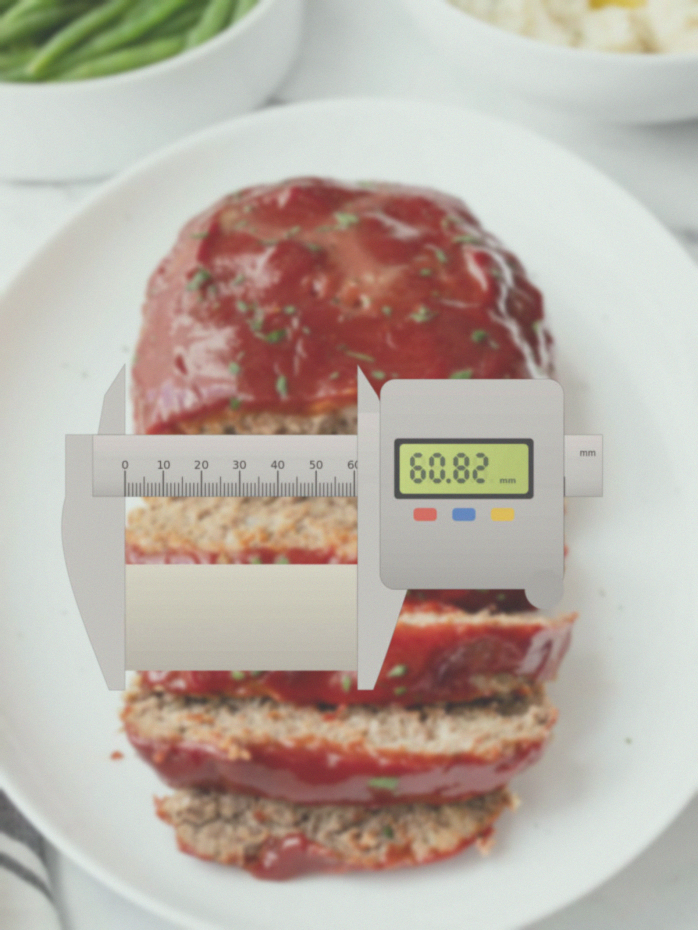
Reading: 60.82 mm
